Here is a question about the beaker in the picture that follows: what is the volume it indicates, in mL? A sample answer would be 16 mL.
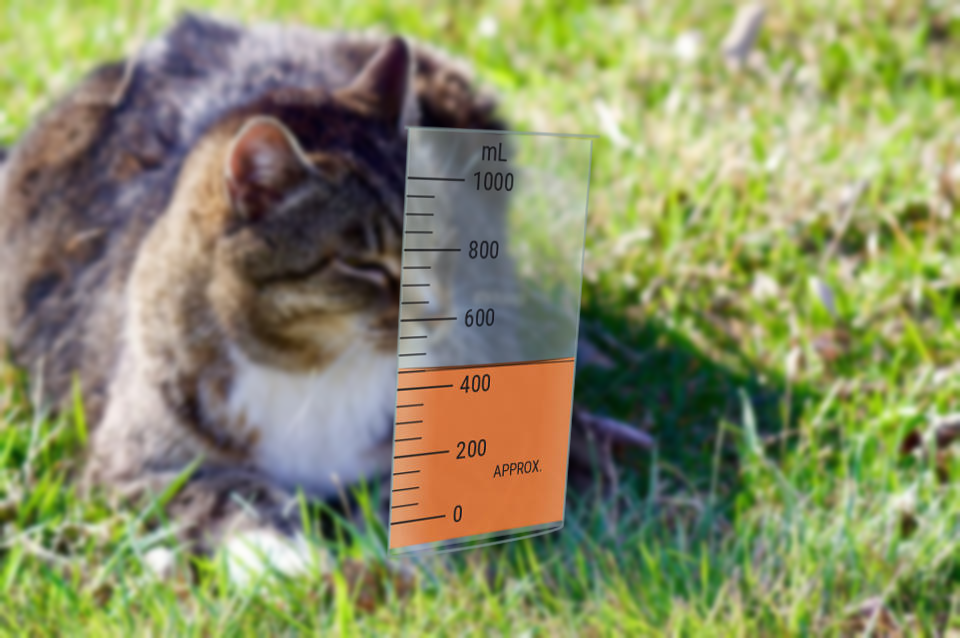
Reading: 450 mL
